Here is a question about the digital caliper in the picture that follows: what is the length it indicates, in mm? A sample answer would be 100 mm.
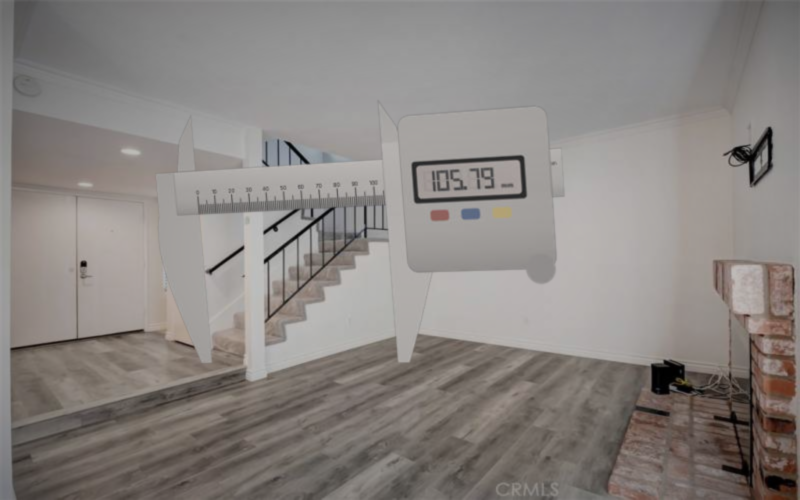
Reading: 105.79 mm
